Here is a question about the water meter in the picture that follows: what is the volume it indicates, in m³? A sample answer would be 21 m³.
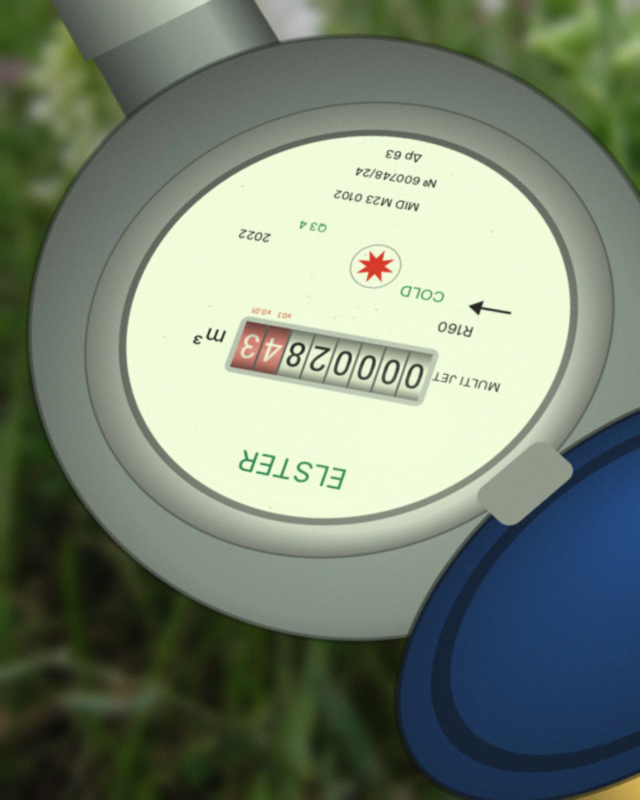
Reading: 28.43 m³
